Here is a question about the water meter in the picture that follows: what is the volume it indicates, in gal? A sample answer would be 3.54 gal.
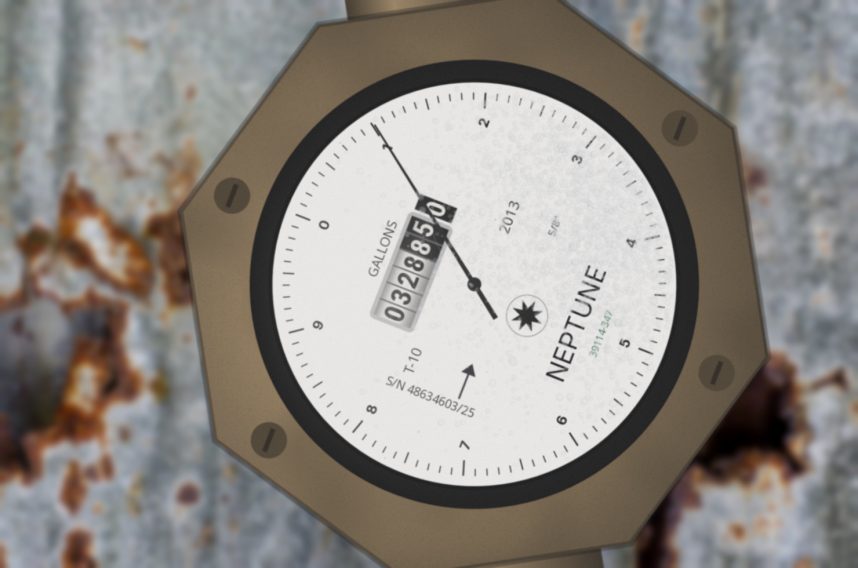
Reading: 328851.0 gal
